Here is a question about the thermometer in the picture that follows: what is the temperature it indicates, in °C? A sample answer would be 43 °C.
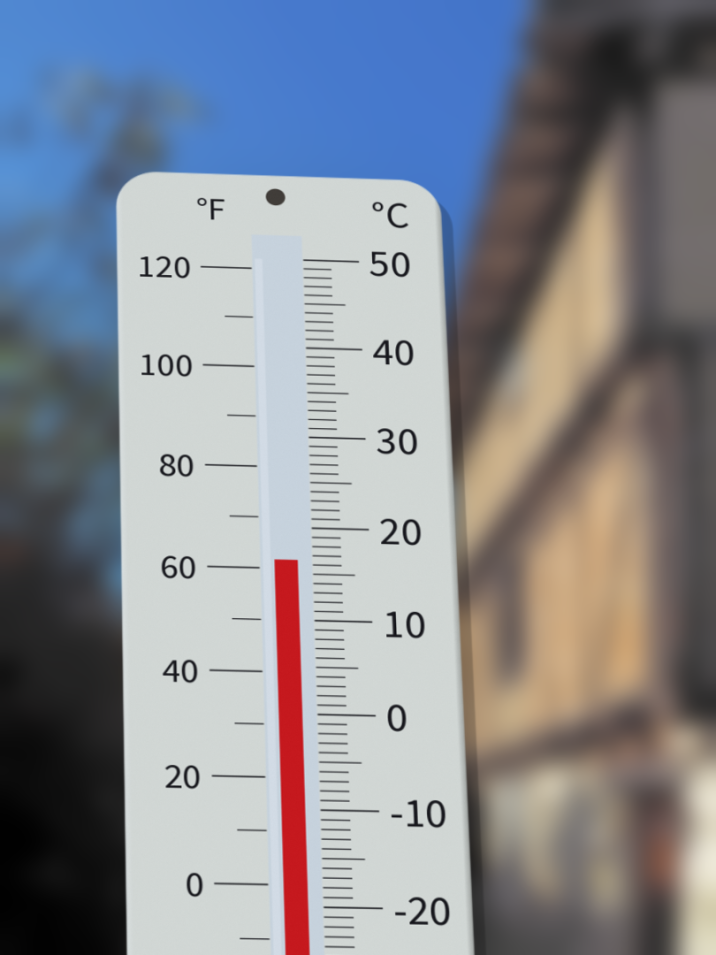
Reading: 16.5 °C
